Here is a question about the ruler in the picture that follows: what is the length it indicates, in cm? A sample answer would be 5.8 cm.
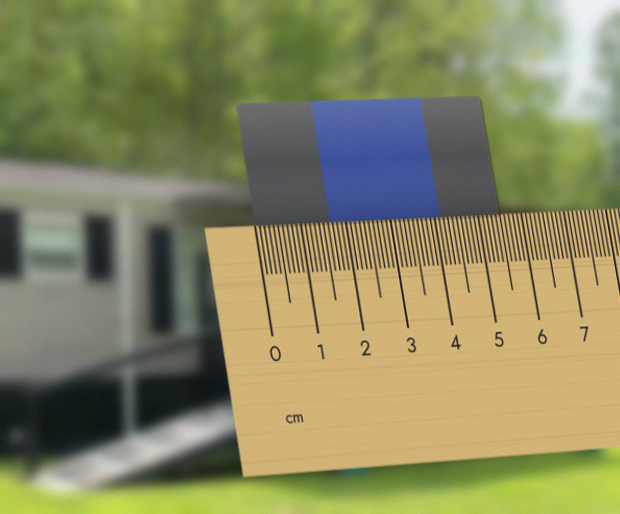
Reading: 5.5 cm
